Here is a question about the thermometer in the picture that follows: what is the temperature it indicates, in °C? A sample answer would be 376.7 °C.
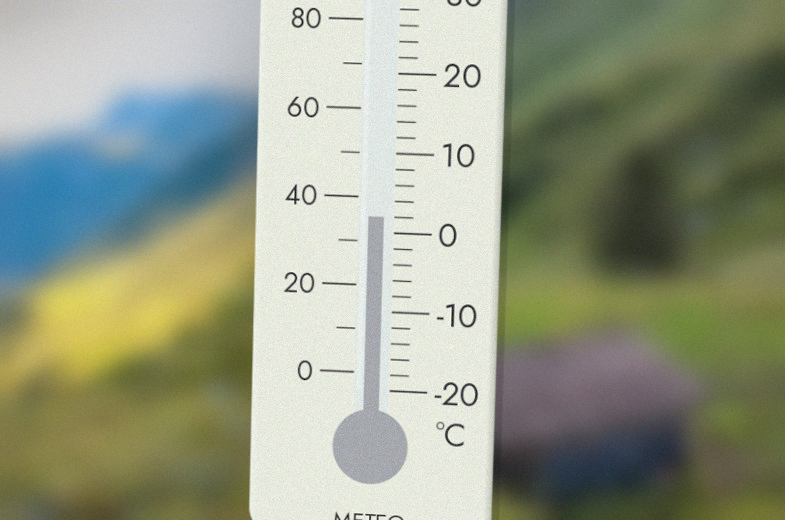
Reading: 2 °C
